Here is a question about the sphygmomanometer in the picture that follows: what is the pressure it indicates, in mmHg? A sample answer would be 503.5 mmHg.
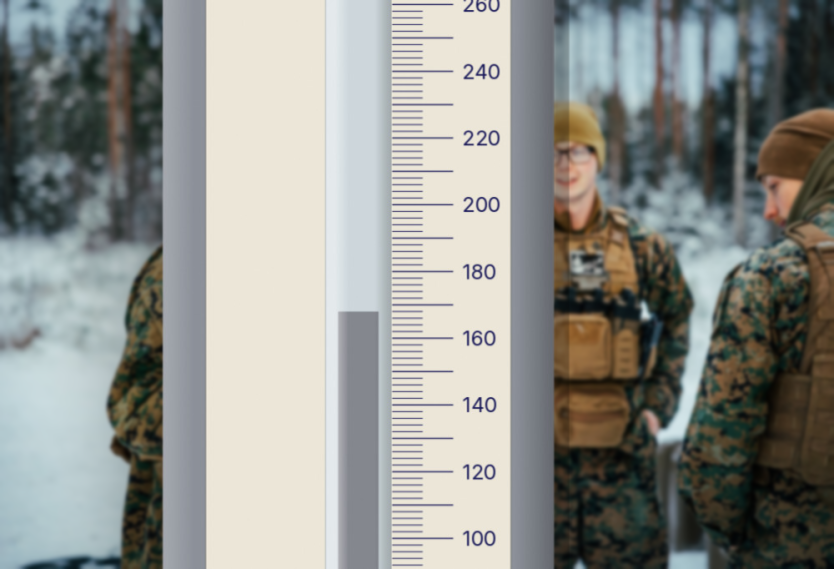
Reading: 168 mmHg
